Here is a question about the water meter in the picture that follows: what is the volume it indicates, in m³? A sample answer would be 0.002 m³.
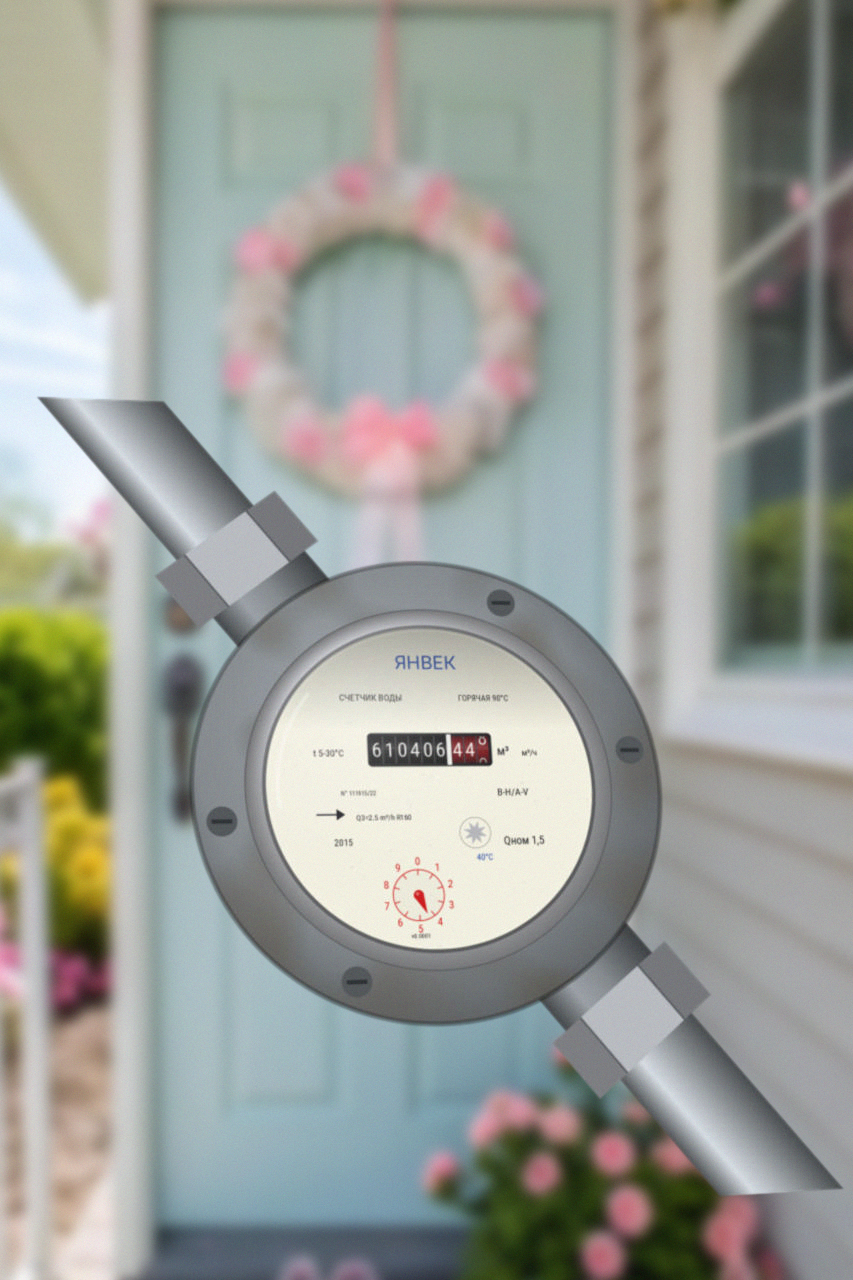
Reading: 610406.4484 m³
